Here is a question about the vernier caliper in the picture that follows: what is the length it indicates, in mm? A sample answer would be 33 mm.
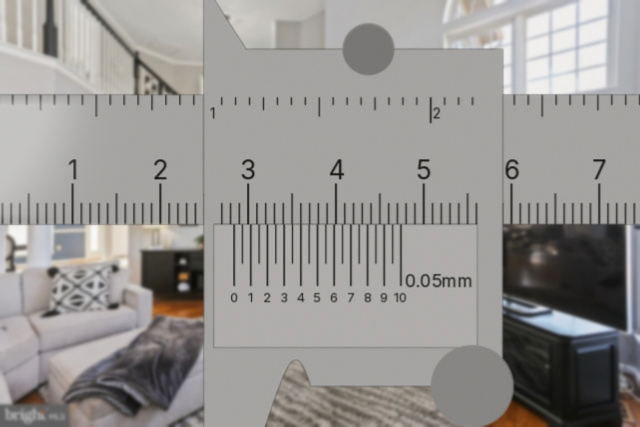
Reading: 28.4 mm
